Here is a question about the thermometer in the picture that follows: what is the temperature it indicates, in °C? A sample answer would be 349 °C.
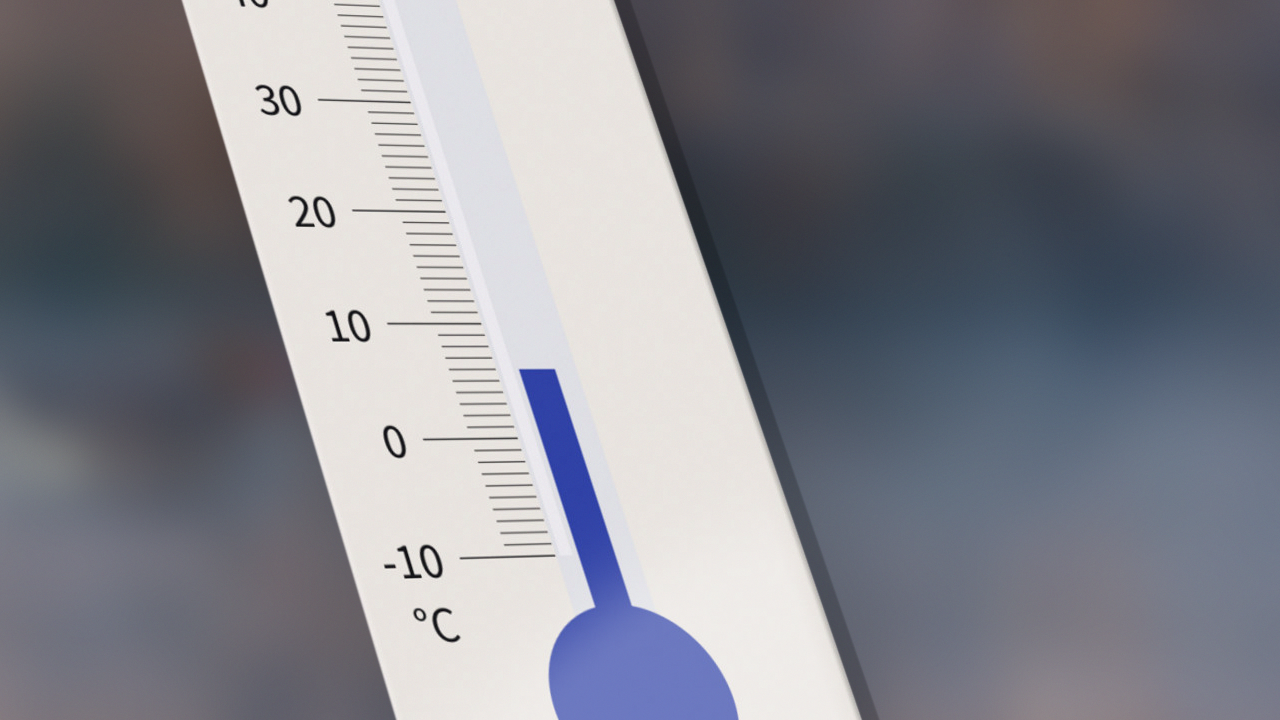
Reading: 6 °C
